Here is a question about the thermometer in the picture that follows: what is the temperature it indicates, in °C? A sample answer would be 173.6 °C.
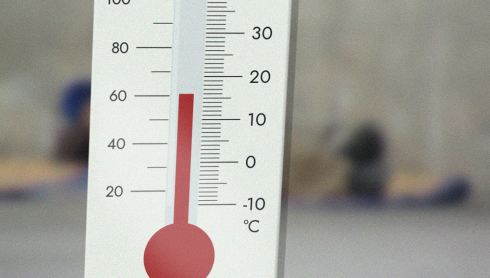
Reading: 16 °C
